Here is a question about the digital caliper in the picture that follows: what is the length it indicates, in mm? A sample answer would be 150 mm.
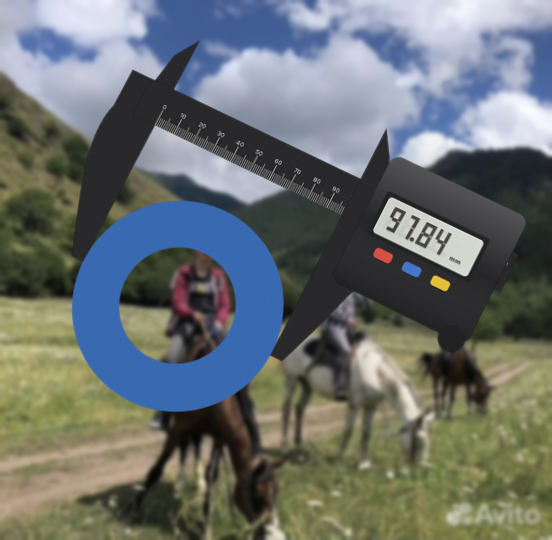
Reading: 97.84 mm
